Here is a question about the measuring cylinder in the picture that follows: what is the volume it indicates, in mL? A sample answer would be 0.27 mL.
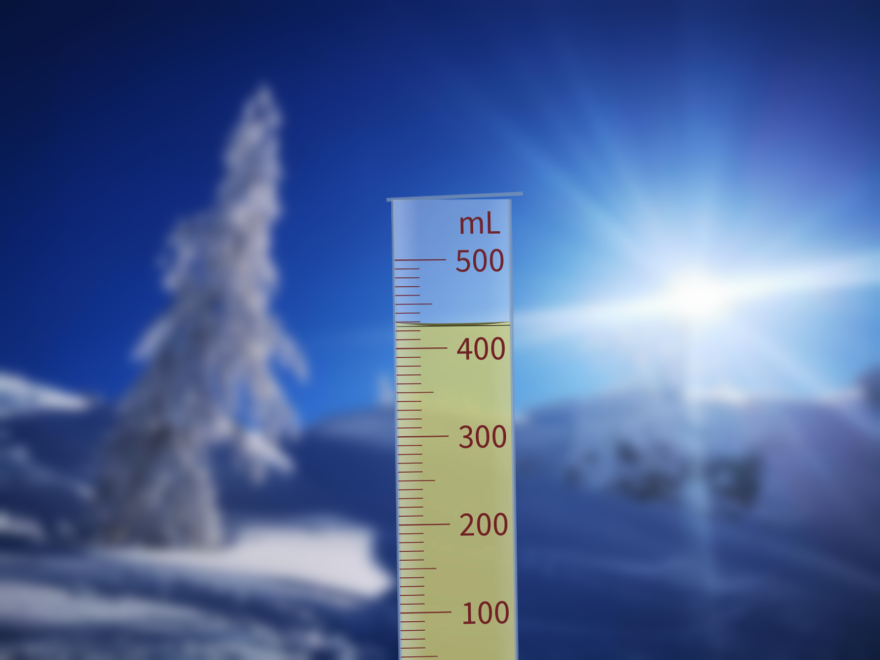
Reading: 425 mL
